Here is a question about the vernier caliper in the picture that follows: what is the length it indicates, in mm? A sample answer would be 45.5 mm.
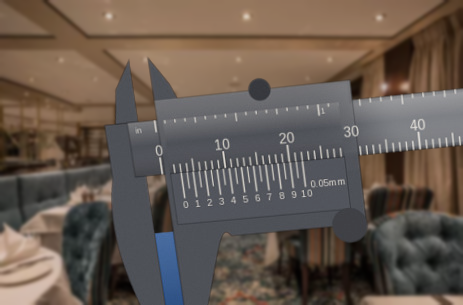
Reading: 3.0 mm
